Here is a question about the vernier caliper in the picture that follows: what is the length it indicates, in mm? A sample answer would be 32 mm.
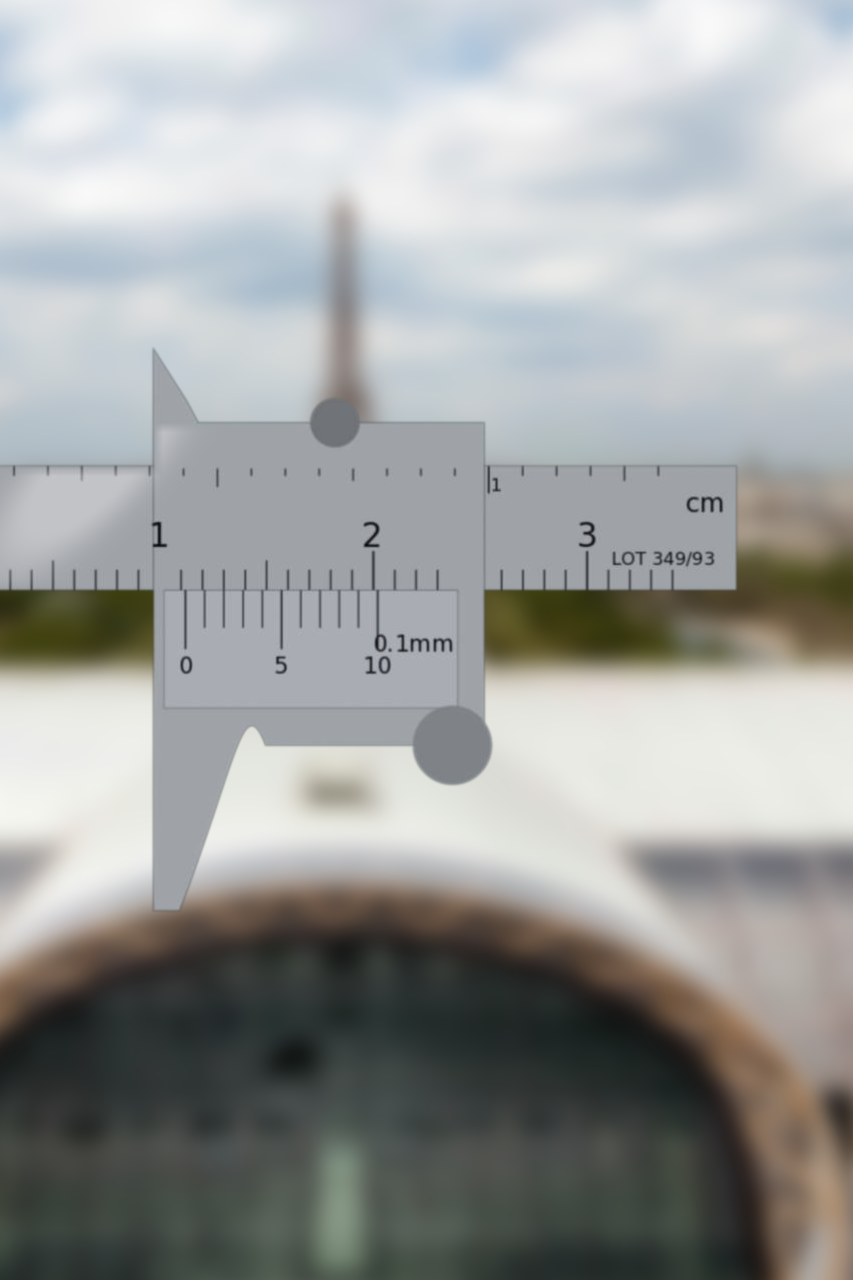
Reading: 11.2 mm
